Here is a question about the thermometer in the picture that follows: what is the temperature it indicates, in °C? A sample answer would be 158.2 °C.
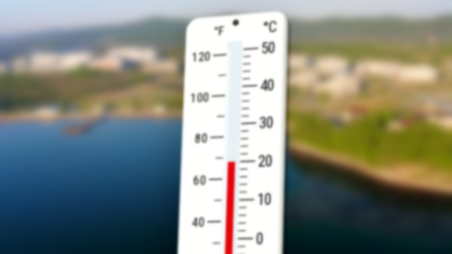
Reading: 20 °C
